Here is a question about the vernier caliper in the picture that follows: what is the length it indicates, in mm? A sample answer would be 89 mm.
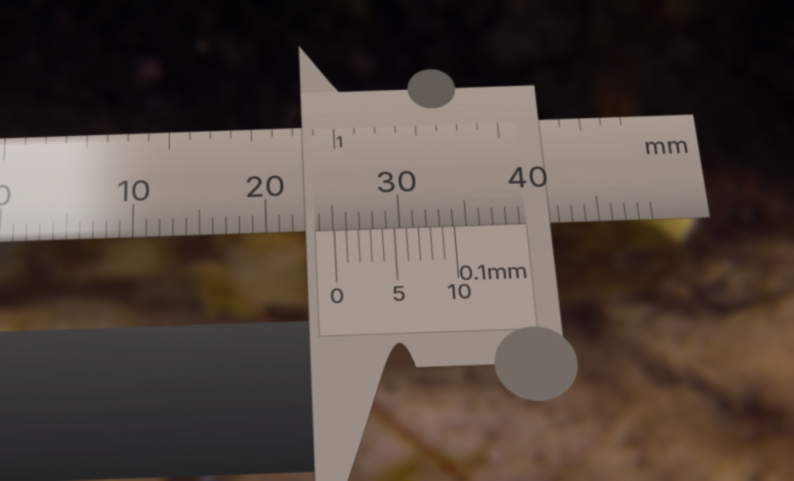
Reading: 25.1 mm
